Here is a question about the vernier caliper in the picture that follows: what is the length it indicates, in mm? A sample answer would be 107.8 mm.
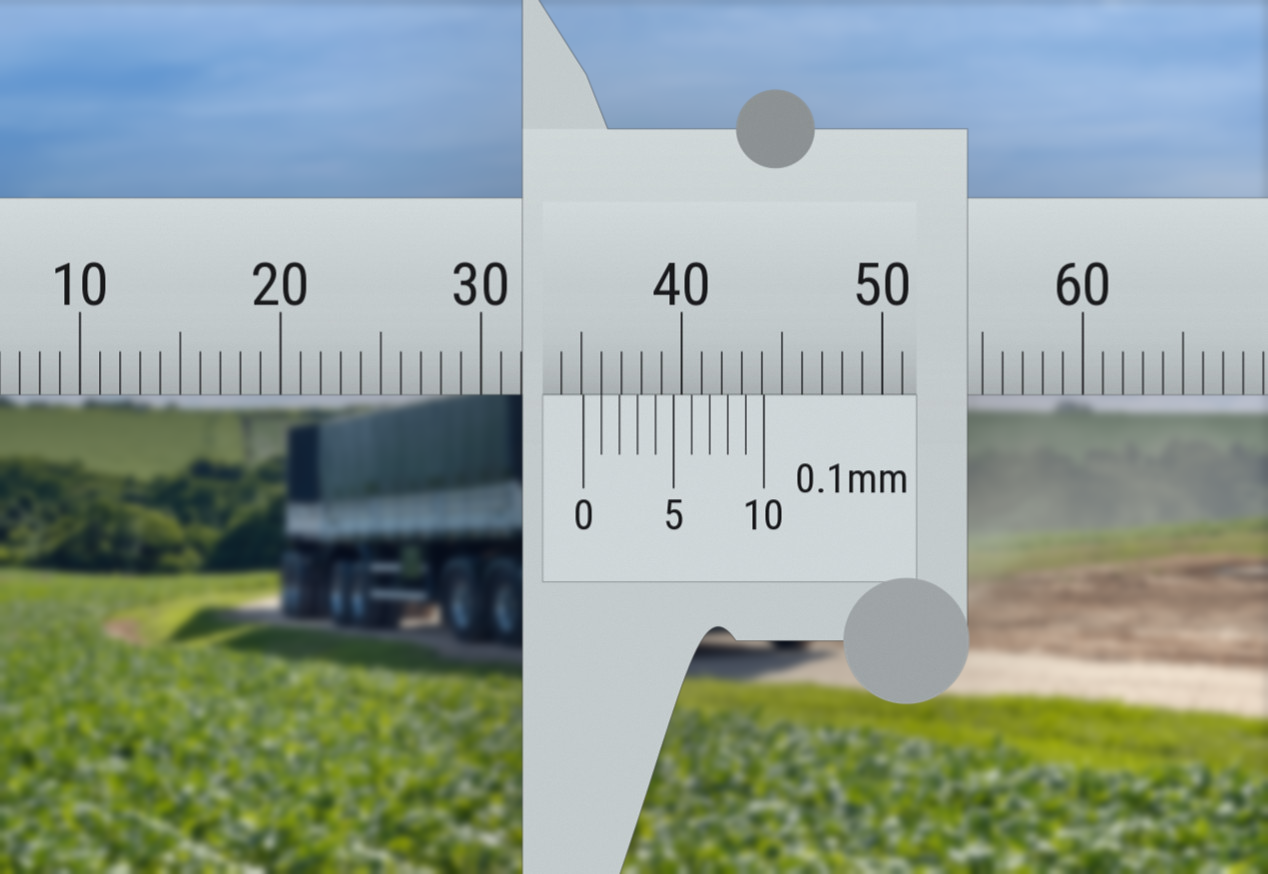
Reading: 35.1 mm
